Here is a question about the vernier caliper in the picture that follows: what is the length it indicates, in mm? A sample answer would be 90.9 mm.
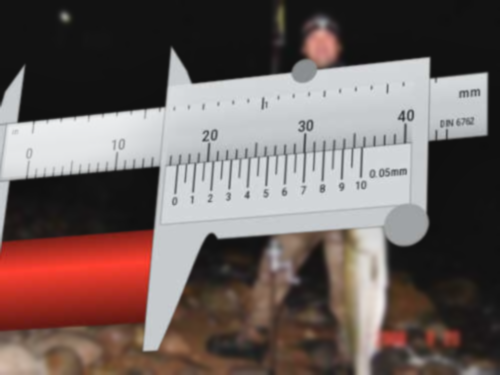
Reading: 16.8 mm
